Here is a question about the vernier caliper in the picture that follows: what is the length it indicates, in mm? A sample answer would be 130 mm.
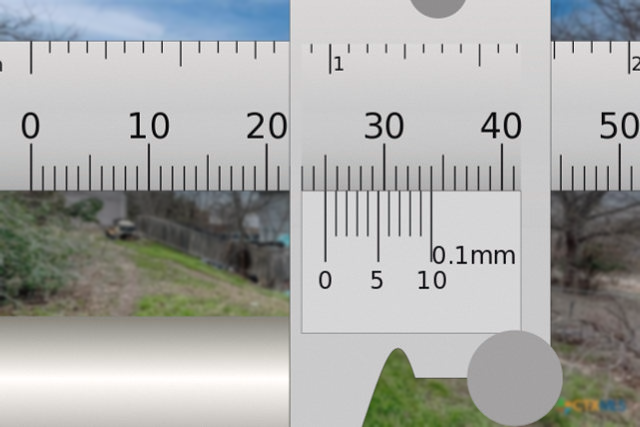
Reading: 25.0 mm
